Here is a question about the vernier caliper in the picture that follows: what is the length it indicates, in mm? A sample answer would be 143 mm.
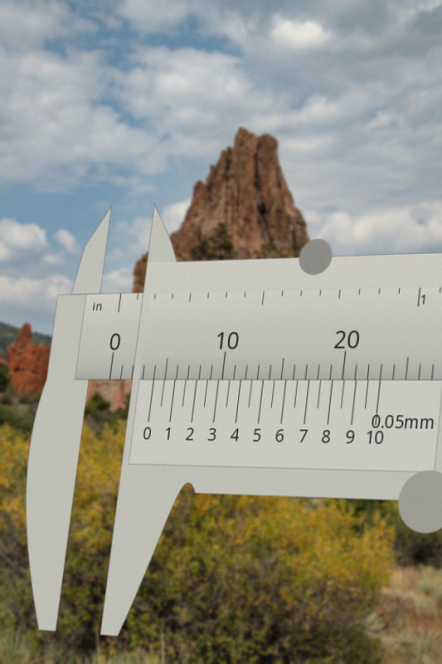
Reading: 4.0 mm
